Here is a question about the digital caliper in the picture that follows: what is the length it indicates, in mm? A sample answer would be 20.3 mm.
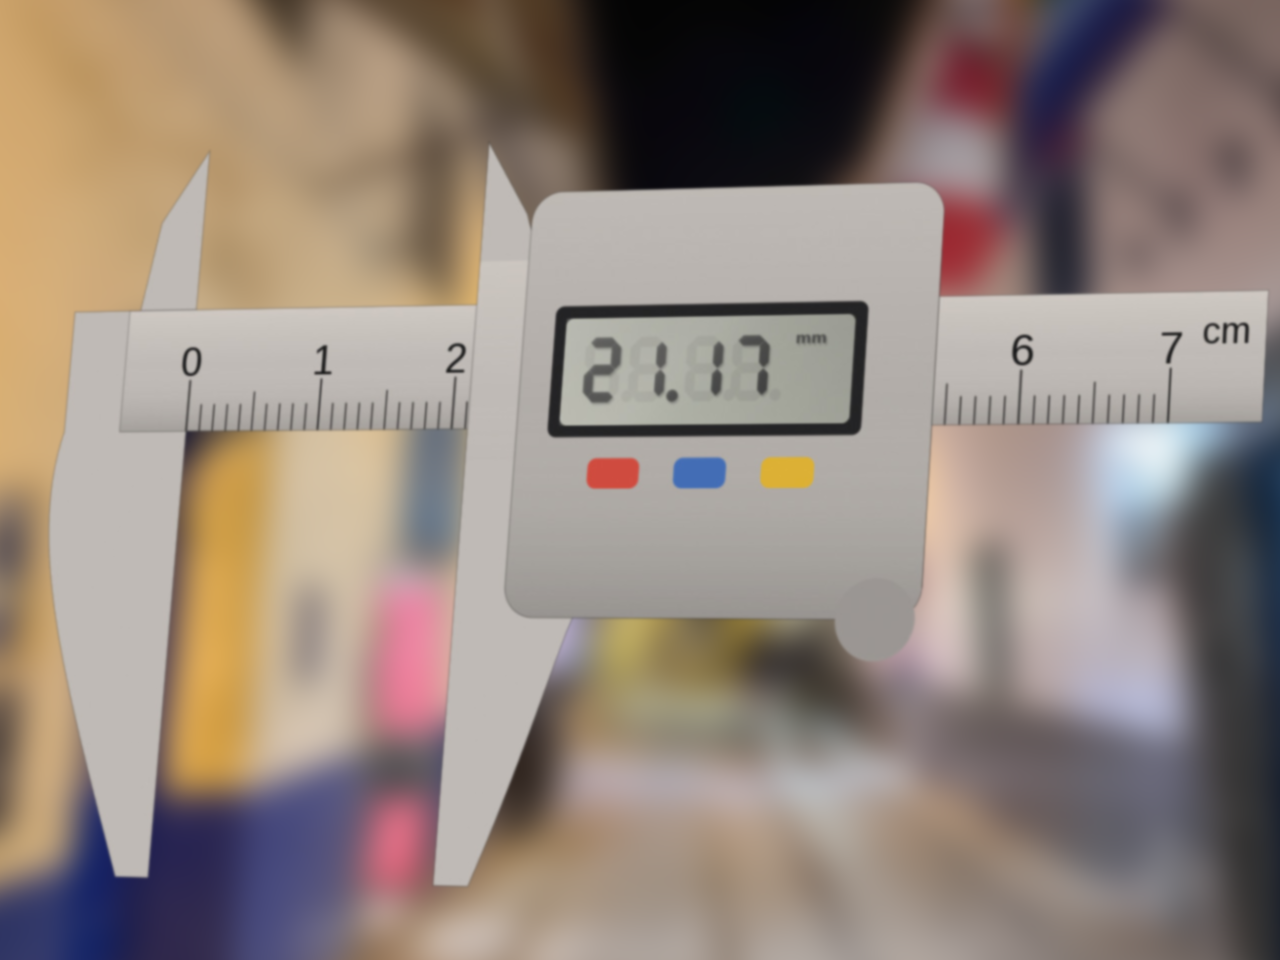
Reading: 21.17 mm
